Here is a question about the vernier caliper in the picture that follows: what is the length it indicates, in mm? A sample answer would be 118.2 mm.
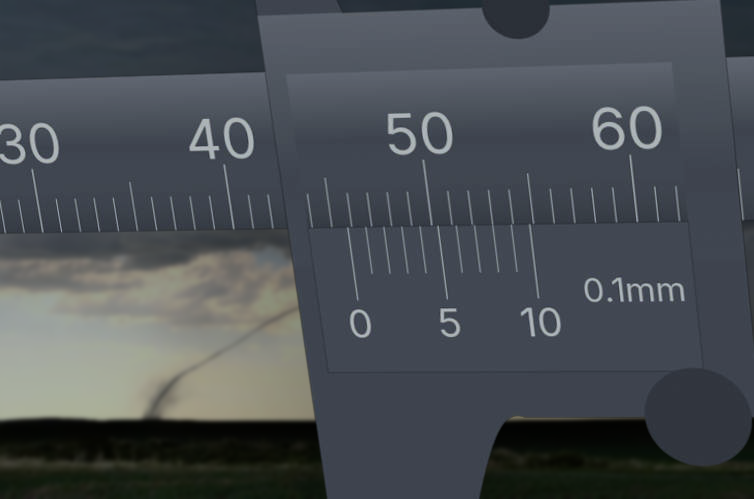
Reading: 45.8 mm
